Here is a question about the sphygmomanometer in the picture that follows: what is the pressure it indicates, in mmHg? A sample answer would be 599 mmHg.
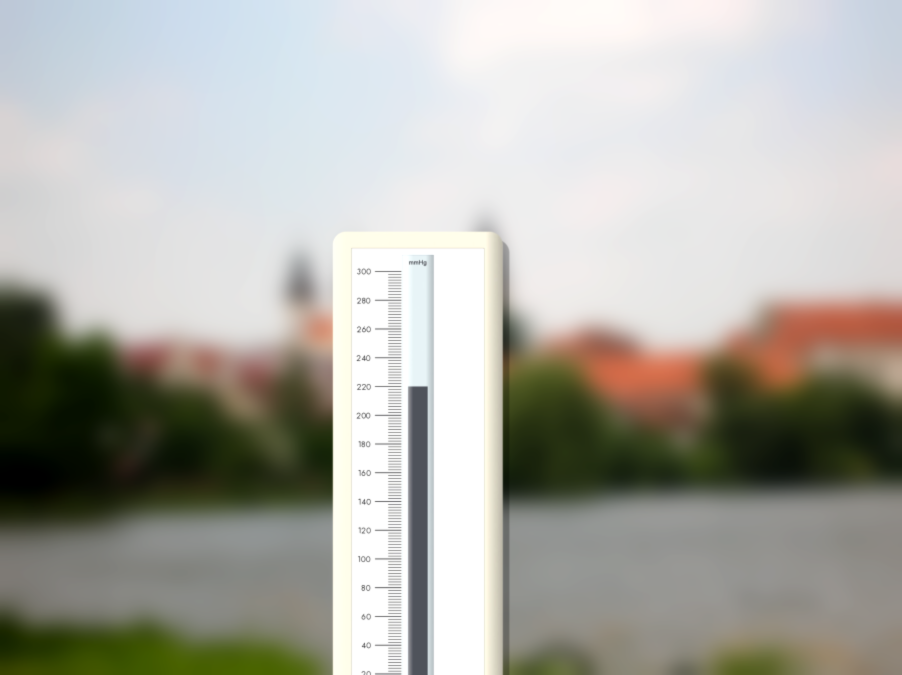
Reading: 220 mmHg
